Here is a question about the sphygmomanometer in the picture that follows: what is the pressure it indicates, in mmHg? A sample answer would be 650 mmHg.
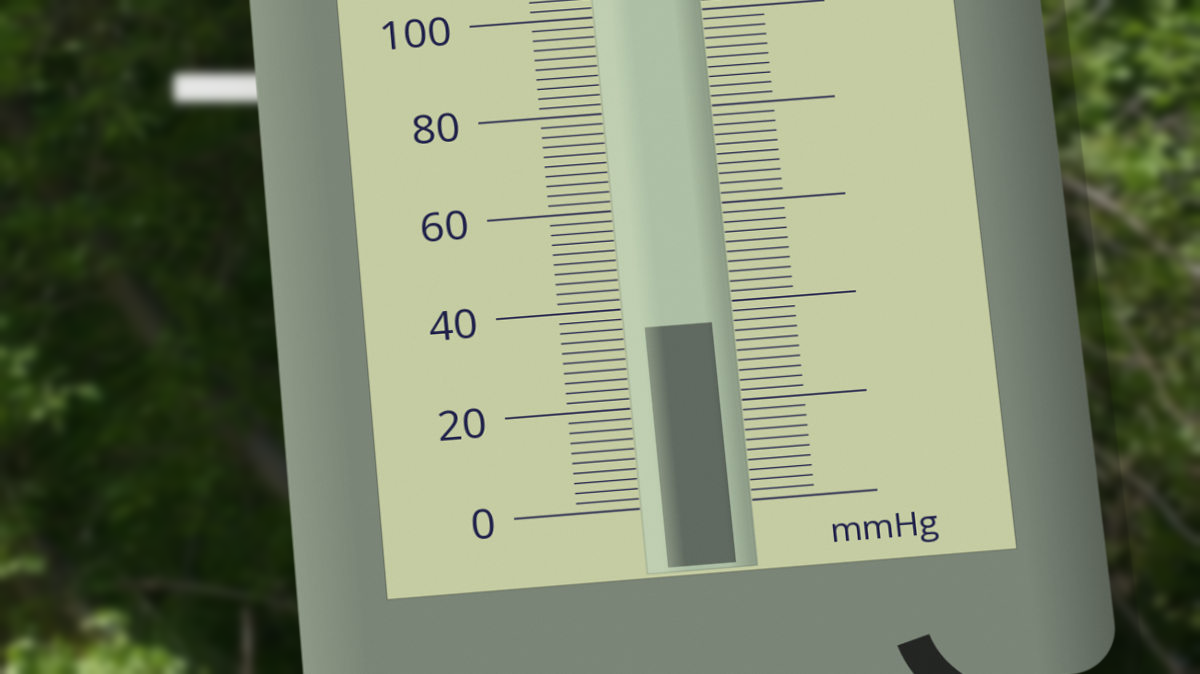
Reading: 36 mmHg
